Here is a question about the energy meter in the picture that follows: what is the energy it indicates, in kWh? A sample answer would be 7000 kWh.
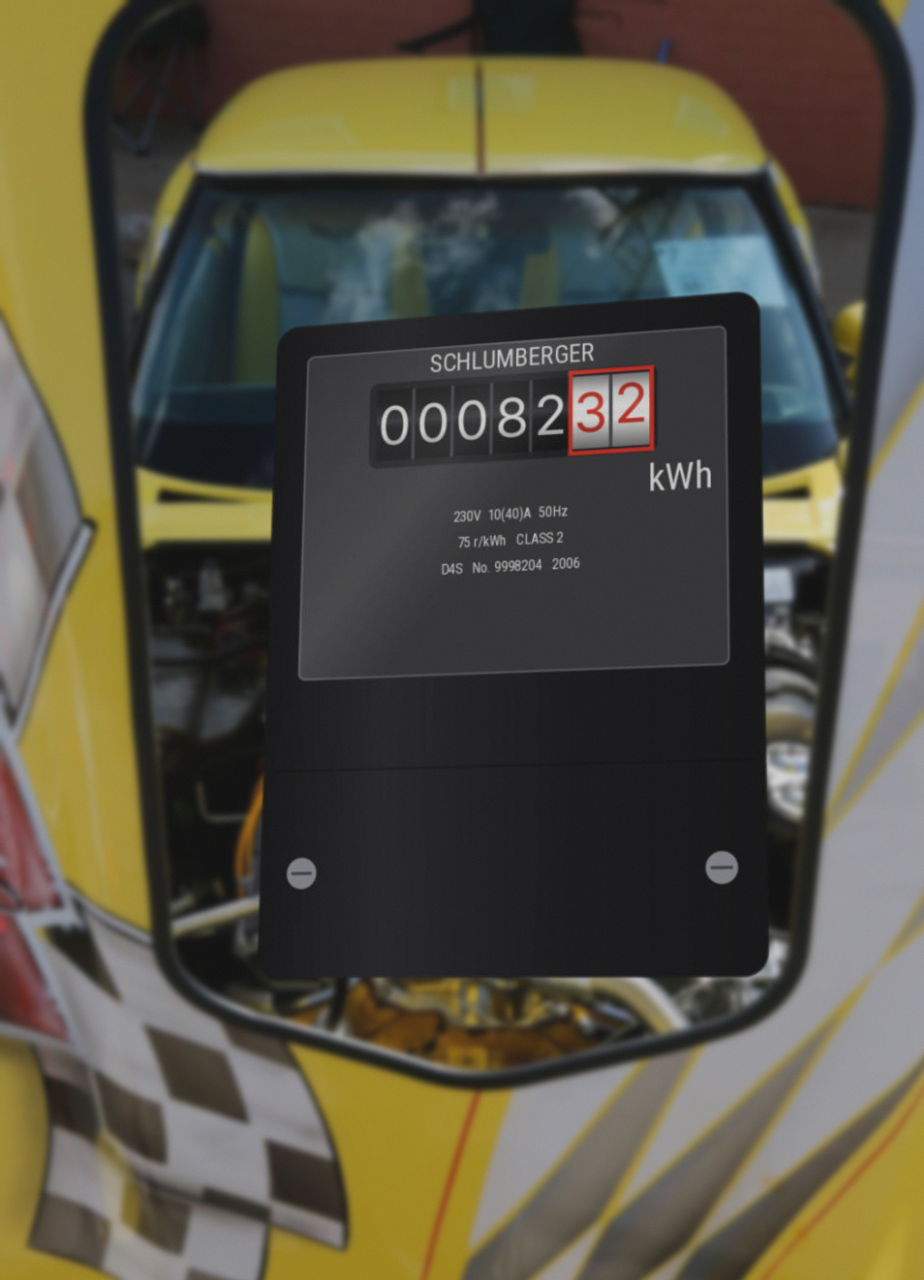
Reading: 82.32 kWh
